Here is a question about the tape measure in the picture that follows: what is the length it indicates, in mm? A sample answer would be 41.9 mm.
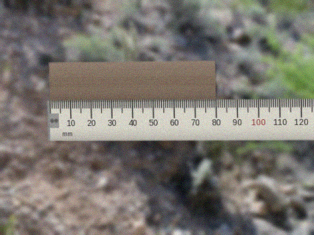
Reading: 80 mm
